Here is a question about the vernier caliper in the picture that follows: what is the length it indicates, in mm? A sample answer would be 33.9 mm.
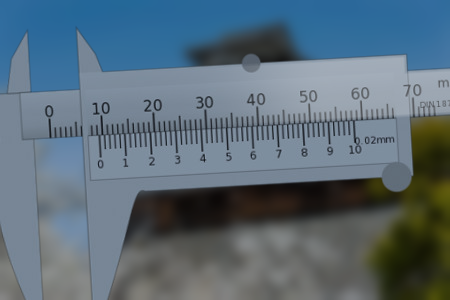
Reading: 9.4 mm
